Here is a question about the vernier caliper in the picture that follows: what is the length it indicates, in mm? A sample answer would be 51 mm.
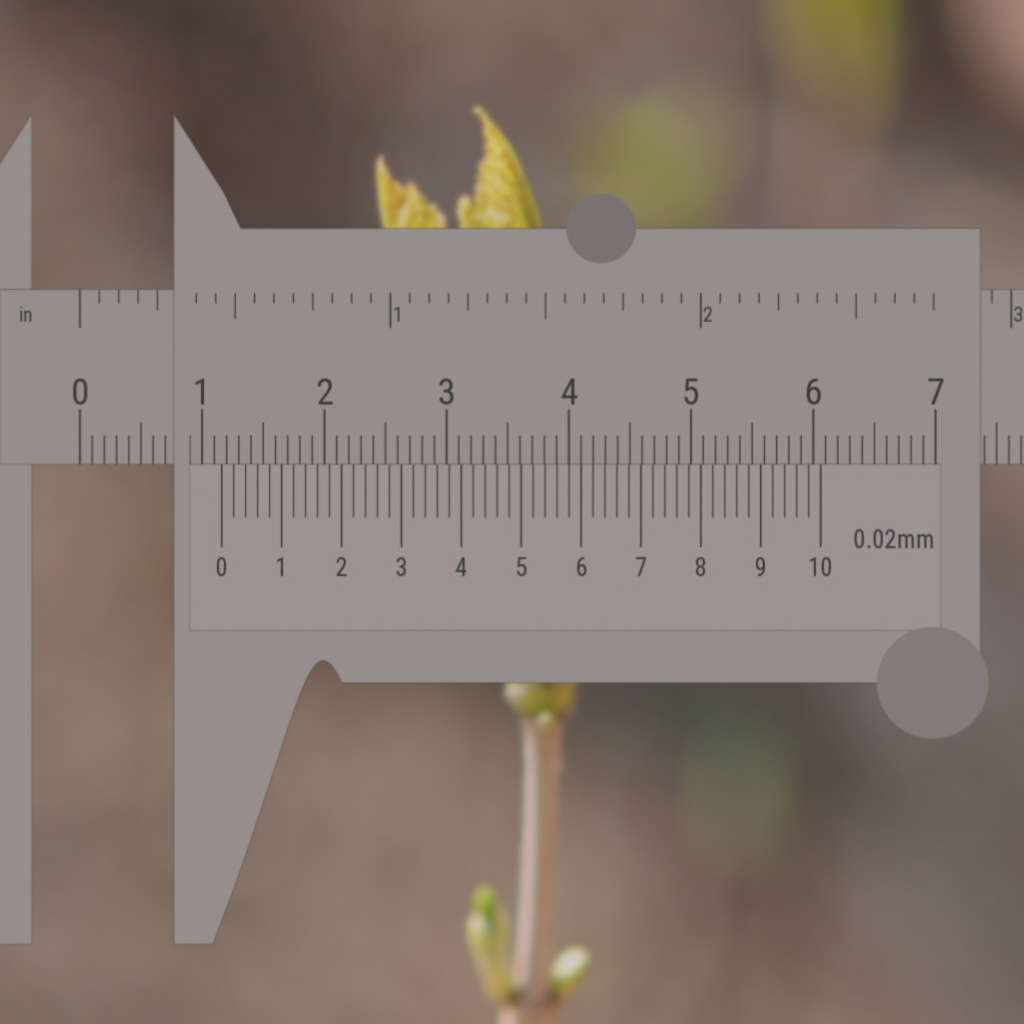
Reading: 11.6 mm
